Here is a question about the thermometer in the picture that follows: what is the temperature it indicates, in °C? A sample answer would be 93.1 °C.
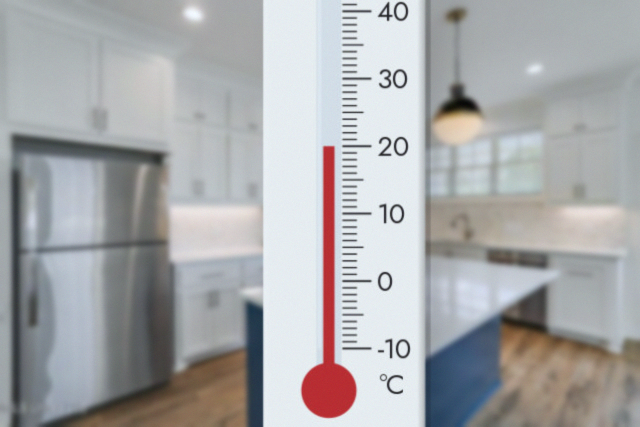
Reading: 20 °C
